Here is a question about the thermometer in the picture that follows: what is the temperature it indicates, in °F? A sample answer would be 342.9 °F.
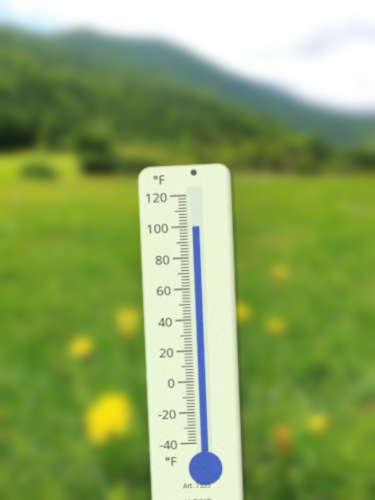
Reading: 100 °F
